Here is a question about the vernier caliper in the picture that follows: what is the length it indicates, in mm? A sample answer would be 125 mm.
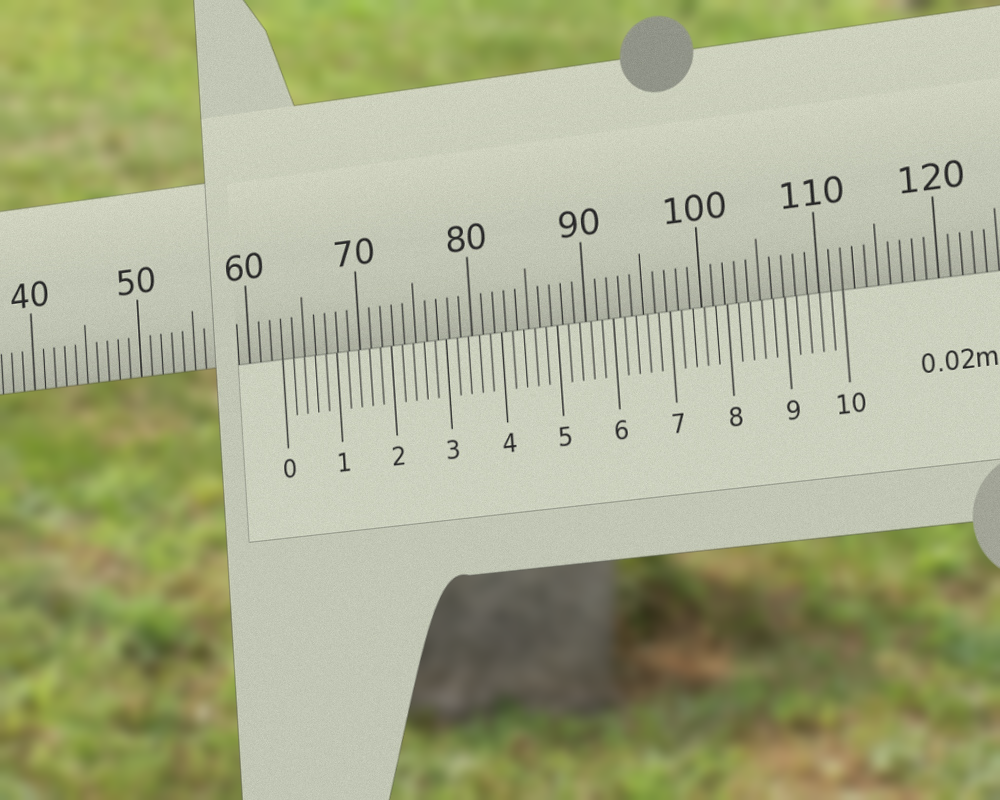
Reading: 63.0 mm
